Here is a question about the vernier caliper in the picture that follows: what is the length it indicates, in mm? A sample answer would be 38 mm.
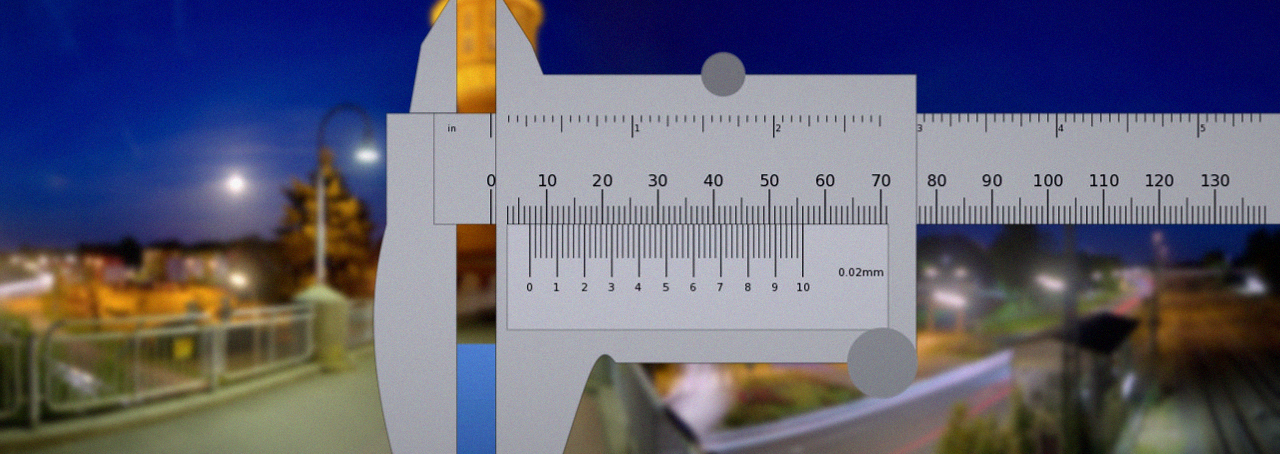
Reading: 7.0 mm
